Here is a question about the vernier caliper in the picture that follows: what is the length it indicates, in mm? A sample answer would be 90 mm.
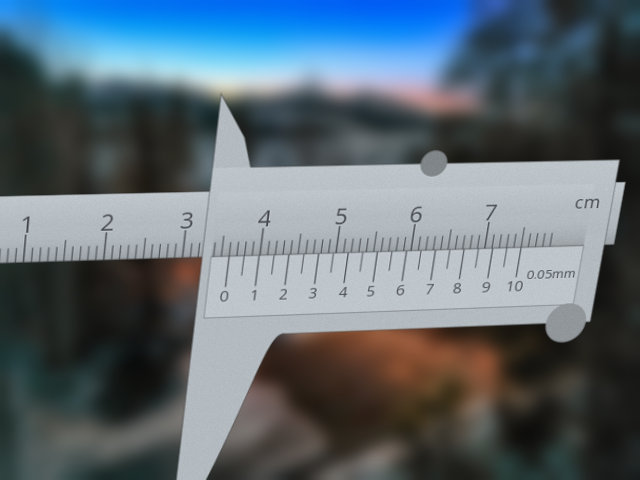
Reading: 36.0 mm
